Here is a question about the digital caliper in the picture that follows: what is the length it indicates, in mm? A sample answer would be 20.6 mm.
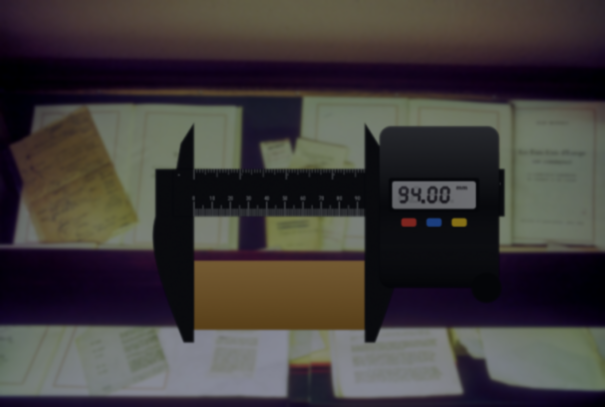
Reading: 94.00 mm
